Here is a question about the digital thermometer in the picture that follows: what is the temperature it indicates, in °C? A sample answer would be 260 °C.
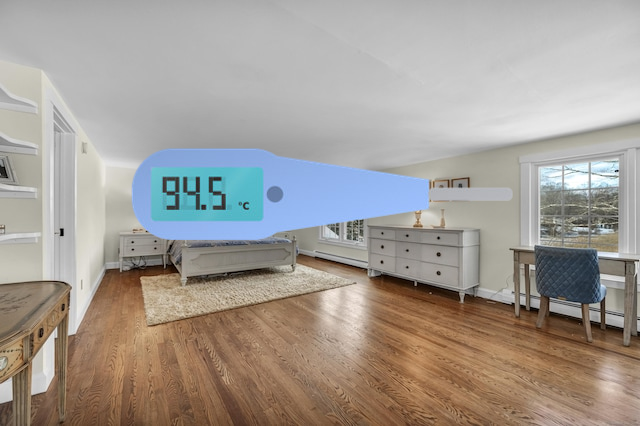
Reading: 94.5 °C
